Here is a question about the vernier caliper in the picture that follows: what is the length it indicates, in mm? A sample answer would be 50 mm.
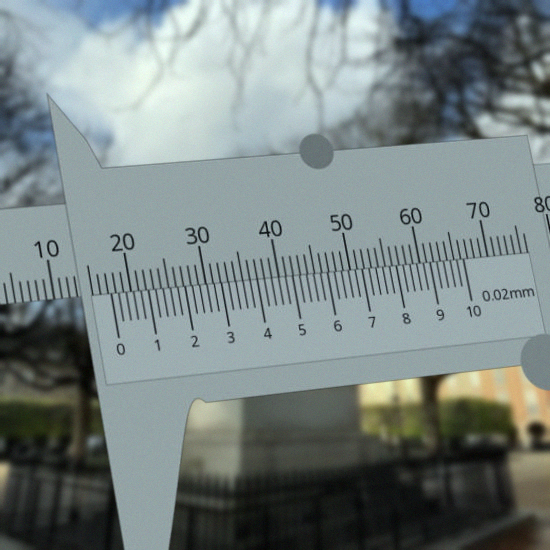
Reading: 17.4 mm
